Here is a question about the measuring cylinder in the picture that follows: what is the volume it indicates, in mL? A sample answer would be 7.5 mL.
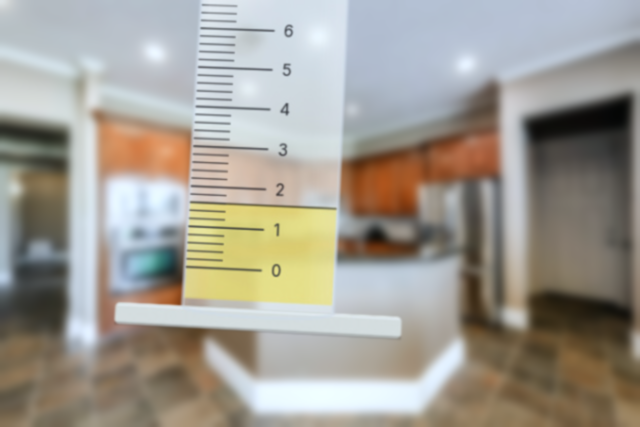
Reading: 1.6 mL
